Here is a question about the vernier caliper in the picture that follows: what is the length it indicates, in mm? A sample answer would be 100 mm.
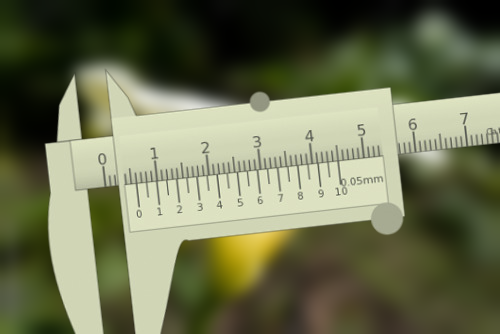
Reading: 6.0 mm
